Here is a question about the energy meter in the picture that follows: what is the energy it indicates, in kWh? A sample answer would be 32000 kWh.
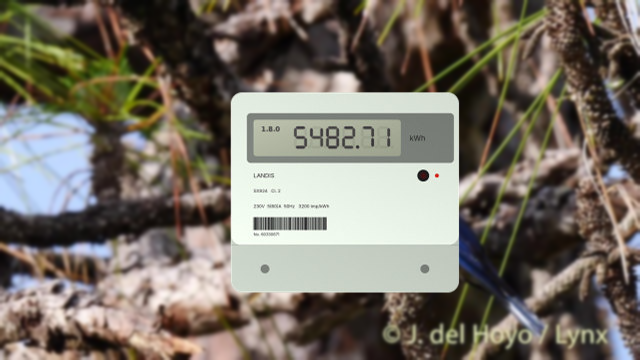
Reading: 5482.71 kWh
